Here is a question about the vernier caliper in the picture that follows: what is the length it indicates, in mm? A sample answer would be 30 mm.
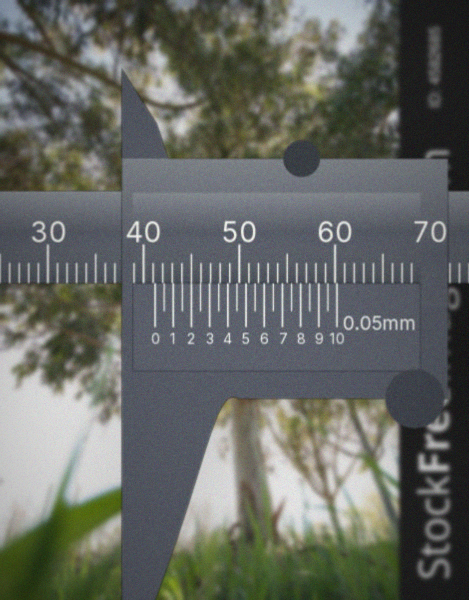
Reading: 41.2 mm
